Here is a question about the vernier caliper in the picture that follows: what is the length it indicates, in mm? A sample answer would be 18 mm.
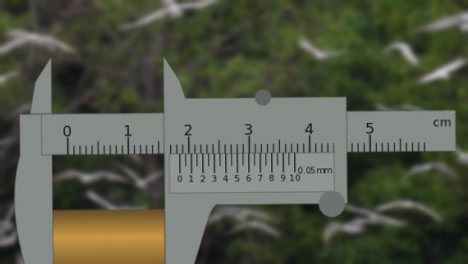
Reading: 18.5 mm
